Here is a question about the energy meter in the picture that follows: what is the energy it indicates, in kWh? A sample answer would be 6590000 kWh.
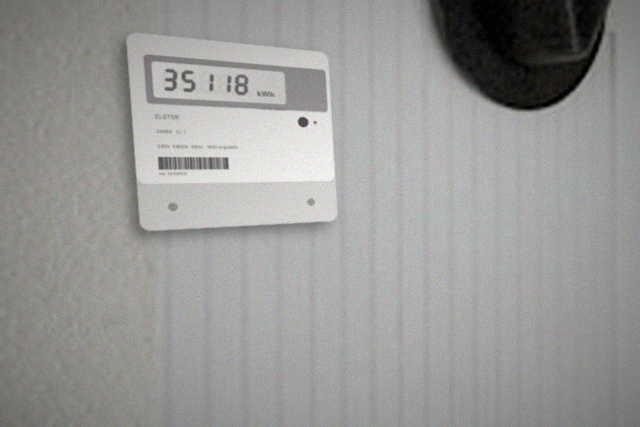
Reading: 35118 kWh
